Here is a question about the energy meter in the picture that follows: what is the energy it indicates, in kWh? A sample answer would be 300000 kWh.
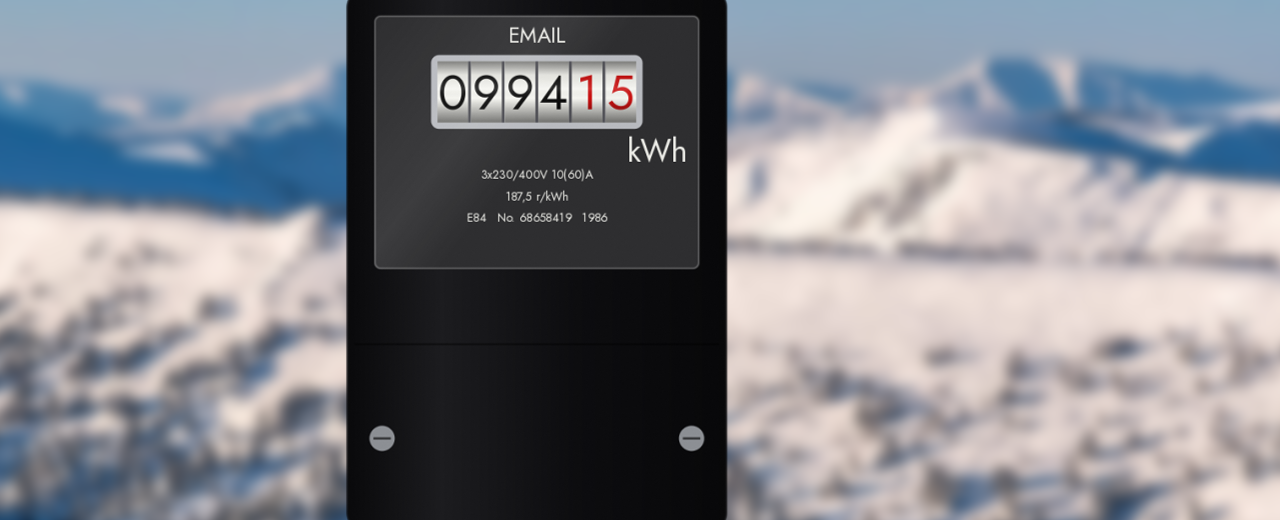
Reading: 994.15 kWh
